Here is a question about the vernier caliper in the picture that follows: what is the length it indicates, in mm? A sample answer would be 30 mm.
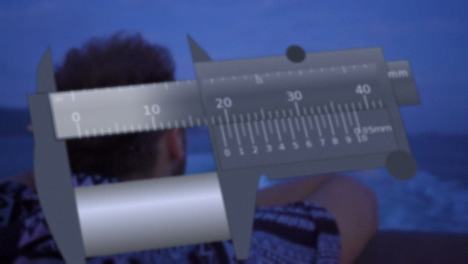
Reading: 19.0 mm
